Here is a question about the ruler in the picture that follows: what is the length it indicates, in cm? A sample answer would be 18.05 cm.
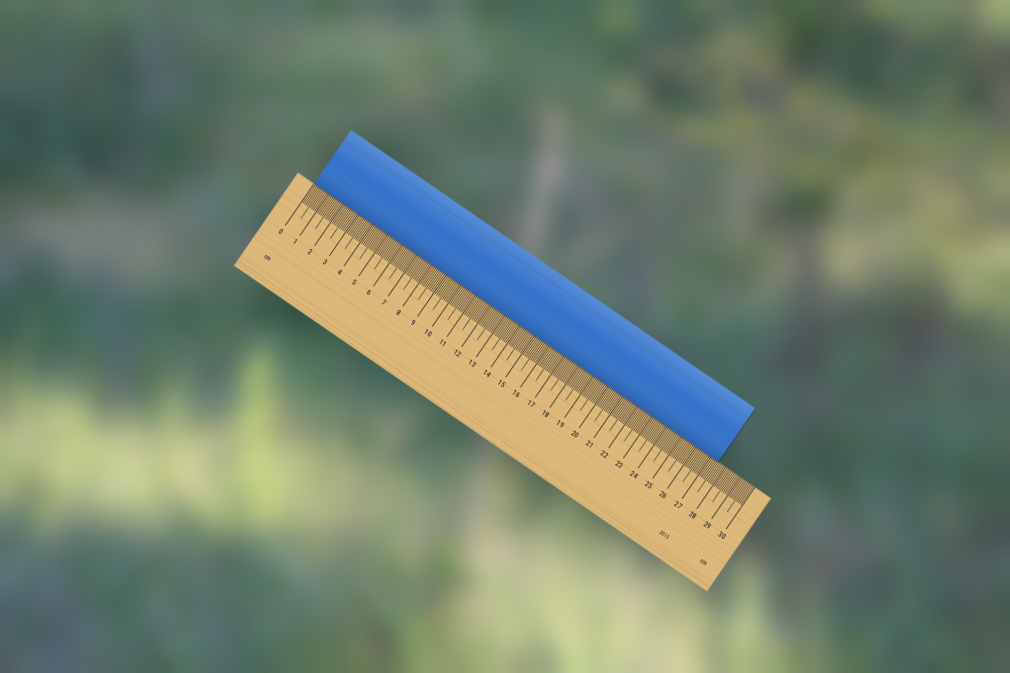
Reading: 27.5 cm
